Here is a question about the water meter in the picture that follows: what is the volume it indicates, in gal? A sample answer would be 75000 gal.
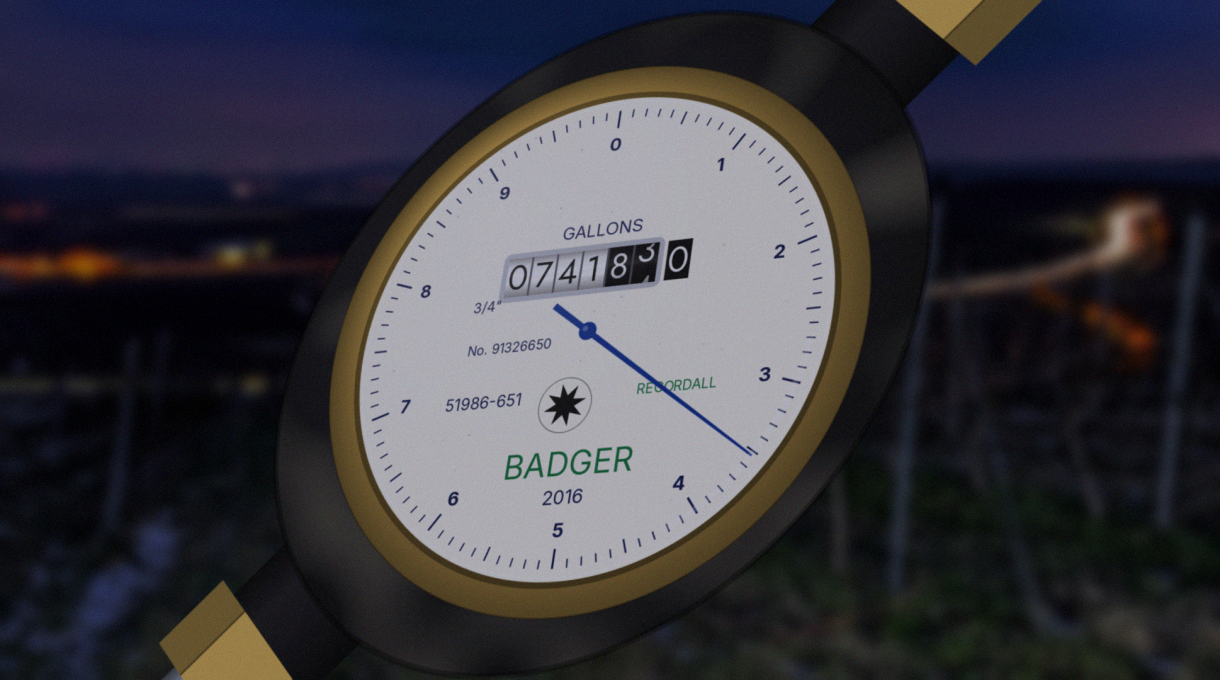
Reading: 741833.5 gal
